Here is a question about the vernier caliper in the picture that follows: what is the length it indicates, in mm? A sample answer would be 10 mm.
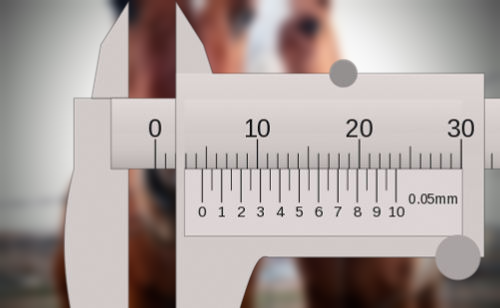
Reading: 4.6 mm
